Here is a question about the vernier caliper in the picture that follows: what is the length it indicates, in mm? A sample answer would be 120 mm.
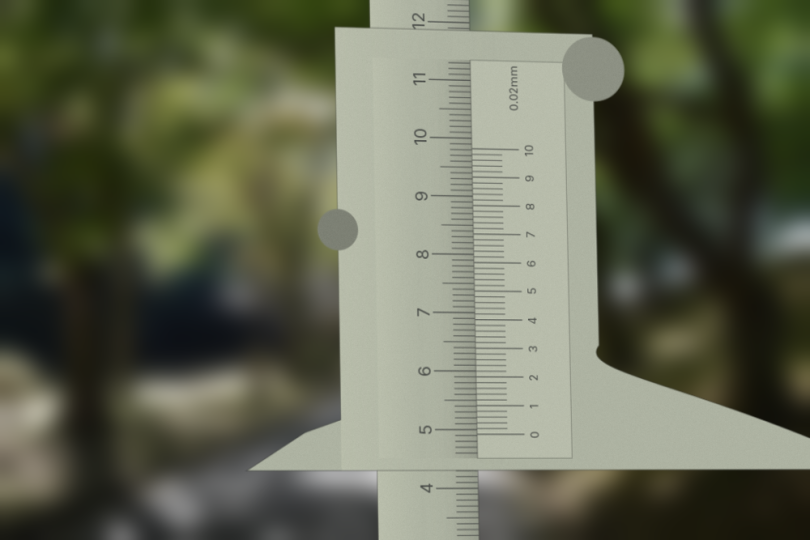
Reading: 49.2 mm
